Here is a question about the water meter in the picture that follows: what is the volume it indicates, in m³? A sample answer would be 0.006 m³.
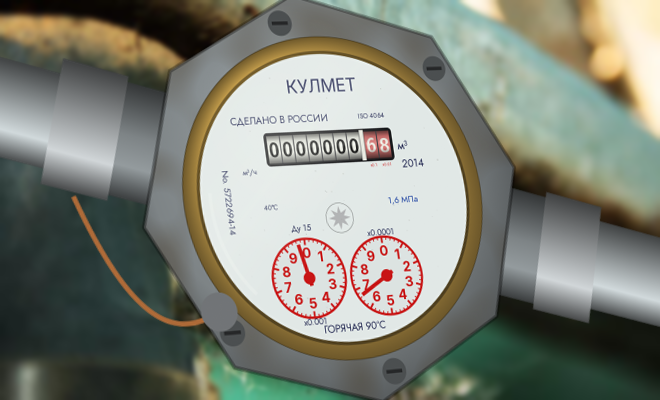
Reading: 0.6796 m³
